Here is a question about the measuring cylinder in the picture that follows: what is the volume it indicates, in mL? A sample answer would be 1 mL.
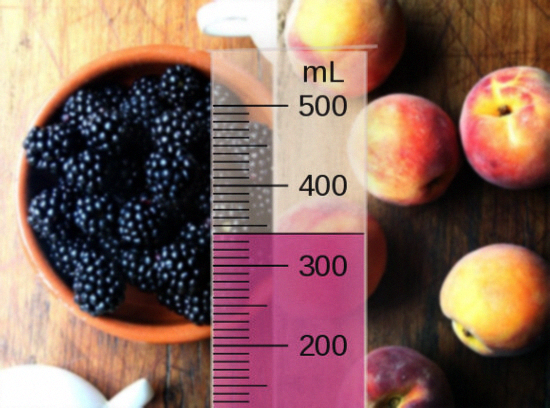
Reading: 340 mL
